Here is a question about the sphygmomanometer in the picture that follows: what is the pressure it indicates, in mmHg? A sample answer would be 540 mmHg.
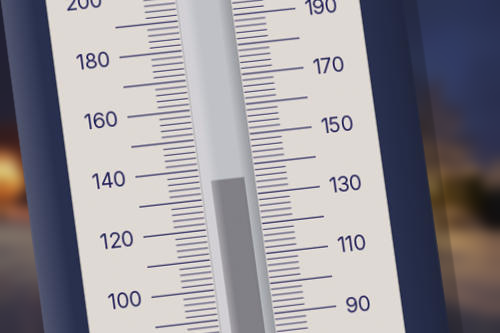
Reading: 136 mmHg
